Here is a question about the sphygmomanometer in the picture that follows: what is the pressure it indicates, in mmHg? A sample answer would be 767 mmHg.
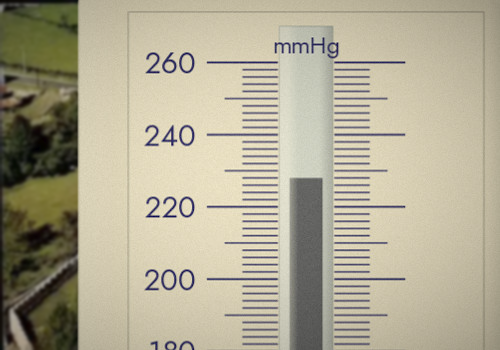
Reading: 228 mmHg
